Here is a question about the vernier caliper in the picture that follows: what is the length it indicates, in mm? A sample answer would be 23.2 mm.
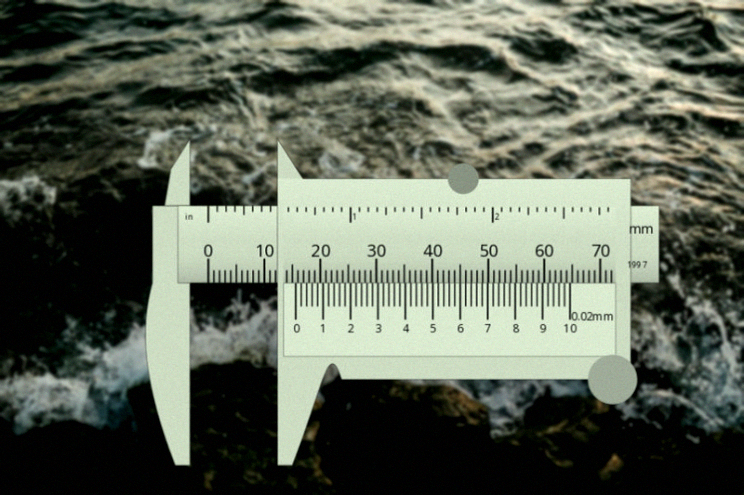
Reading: 15.6 mm
